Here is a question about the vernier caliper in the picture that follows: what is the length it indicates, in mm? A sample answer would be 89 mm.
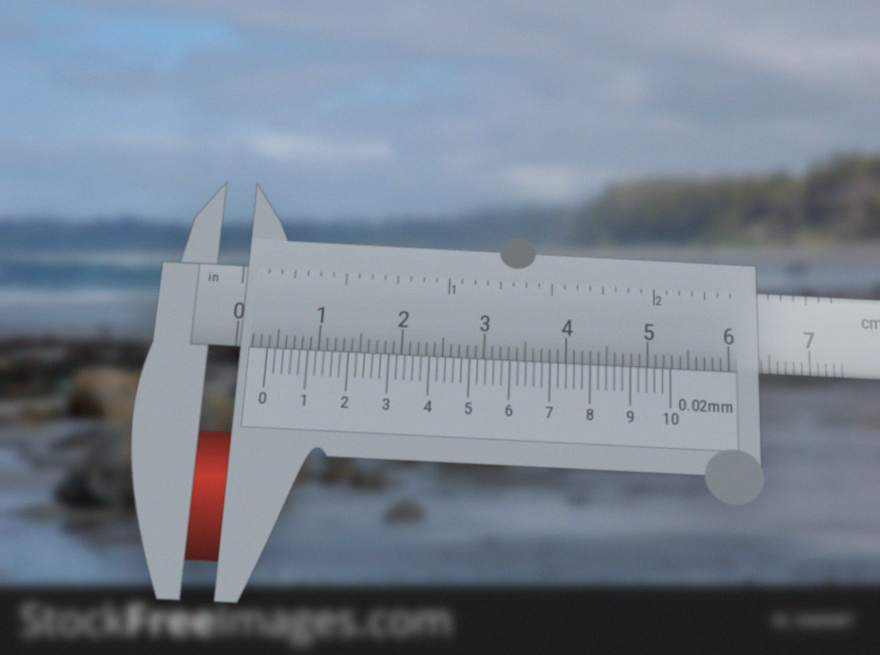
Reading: 3.8 mm
